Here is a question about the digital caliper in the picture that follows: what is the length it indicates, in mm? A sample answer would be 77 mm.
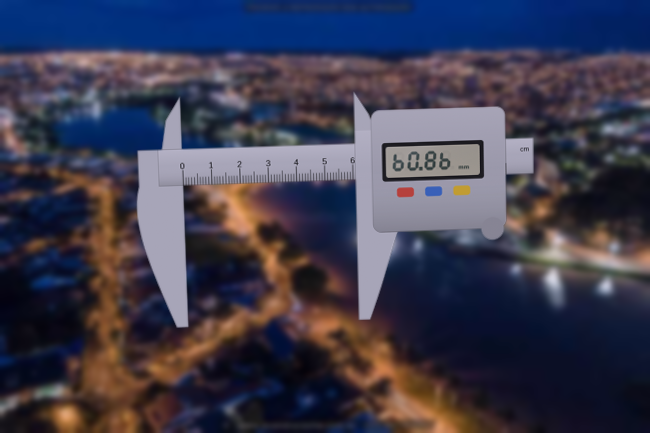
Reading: 60.86 mm
